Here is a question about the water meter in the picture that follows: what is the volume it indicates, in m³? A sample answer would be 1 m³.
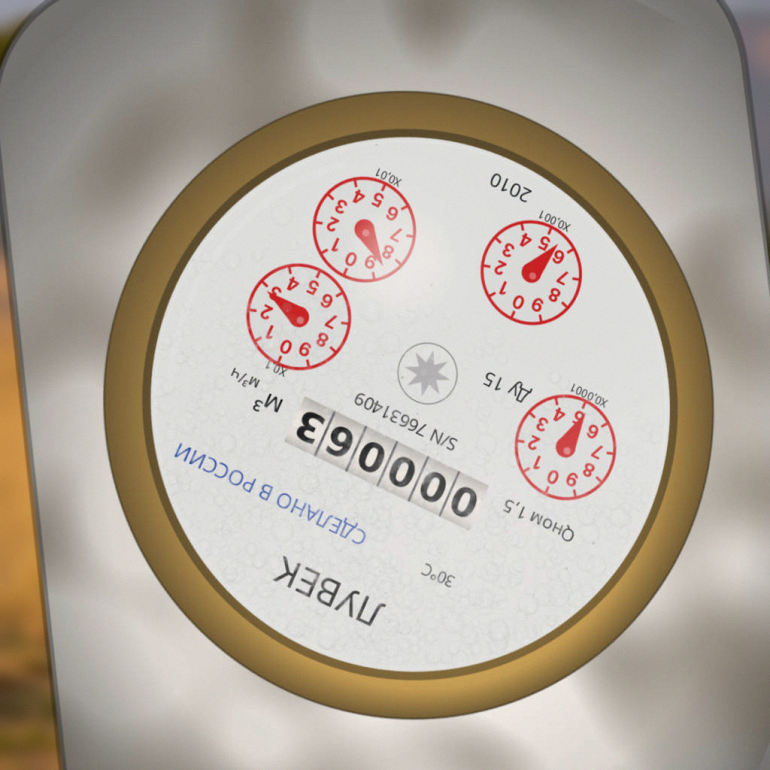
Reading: 63.2855 m³
